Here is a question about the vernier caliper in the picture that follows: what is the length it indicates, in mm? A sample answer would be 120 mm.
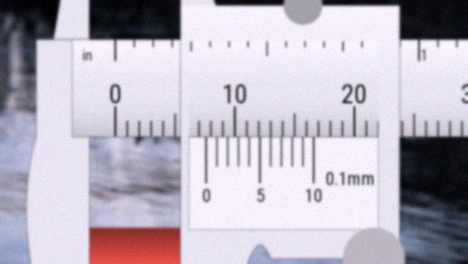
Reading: 7.6 mm
